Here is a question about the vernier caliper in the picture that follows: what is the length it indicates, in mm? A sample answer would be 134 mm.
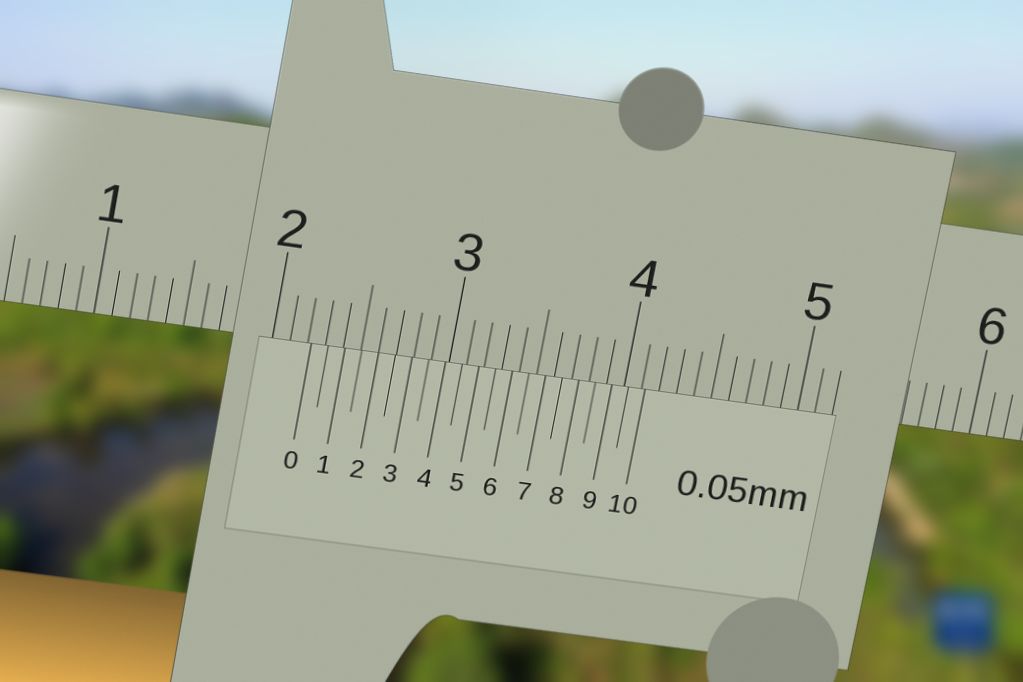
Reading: 22.2 mm
